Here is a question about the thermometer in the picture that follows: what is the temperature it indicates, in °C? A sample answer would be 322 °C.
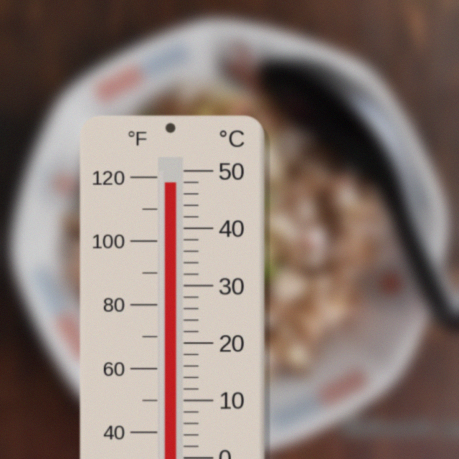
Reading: 48 °C
